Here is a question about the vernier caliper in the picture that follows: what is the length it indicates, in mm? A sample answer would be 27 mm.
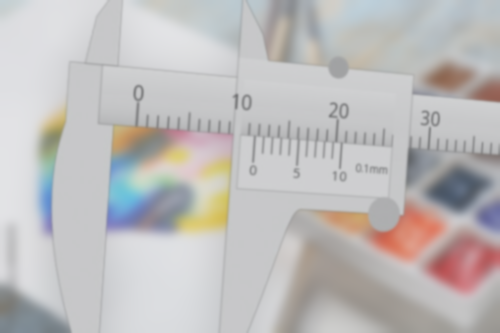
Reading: 11.6 mm
